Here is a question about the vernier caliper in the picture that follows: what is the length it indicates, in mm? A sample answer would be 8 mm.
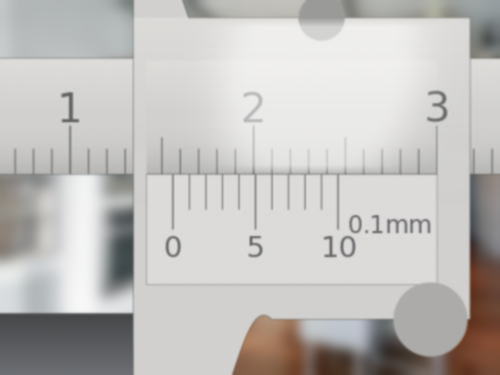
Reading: 15.6 mm
